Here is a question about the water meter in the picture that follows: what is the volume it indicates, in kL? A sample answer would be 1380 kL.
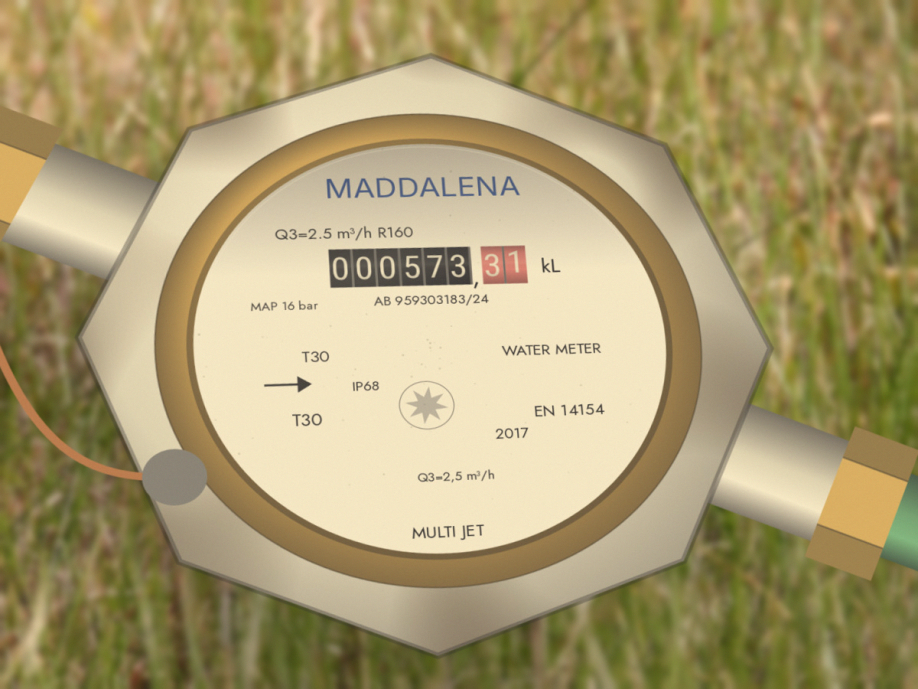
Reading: 573.31 kL
